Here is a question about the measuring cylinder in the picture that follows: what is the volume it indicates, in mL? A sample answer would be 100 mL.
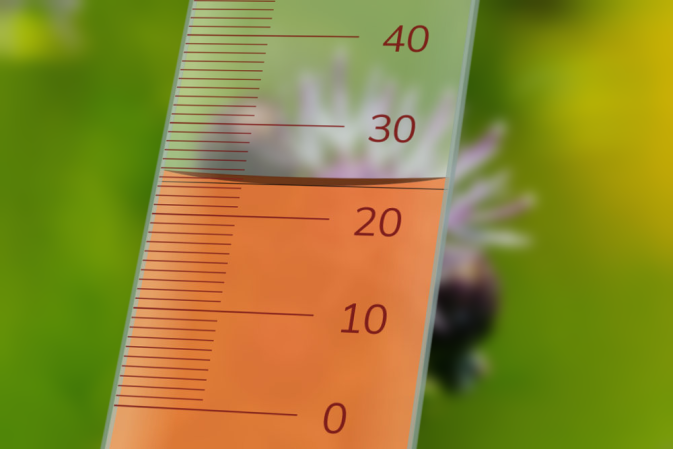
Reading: 23.5 mL
